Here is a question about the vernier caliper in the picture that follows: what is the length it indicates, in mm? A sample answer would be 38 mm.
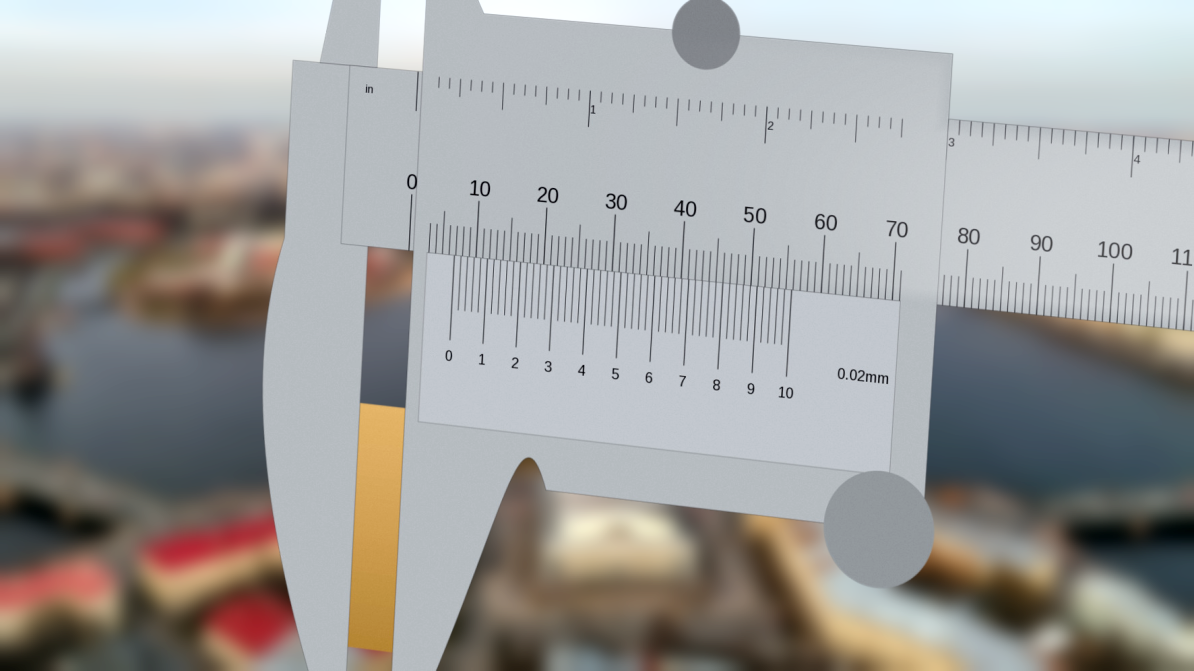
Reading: 6.8 mm
